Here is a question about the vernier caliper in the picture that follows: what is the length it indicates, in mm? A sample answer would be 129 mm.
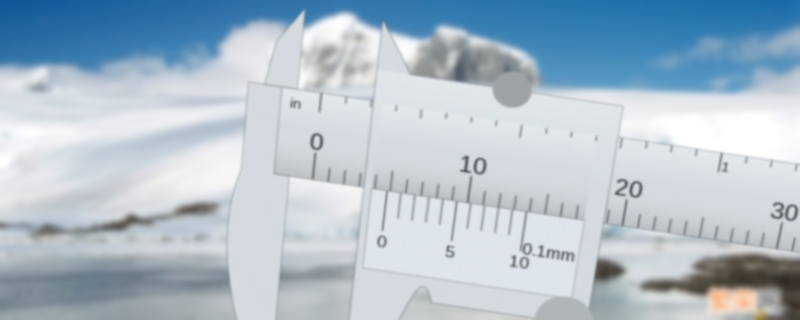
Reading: 4.8 mm
